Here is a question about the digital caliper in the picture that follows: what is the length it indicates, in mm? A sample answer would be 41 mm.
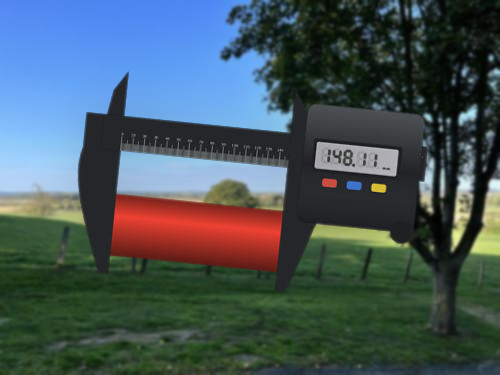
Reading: 148.11 mm
